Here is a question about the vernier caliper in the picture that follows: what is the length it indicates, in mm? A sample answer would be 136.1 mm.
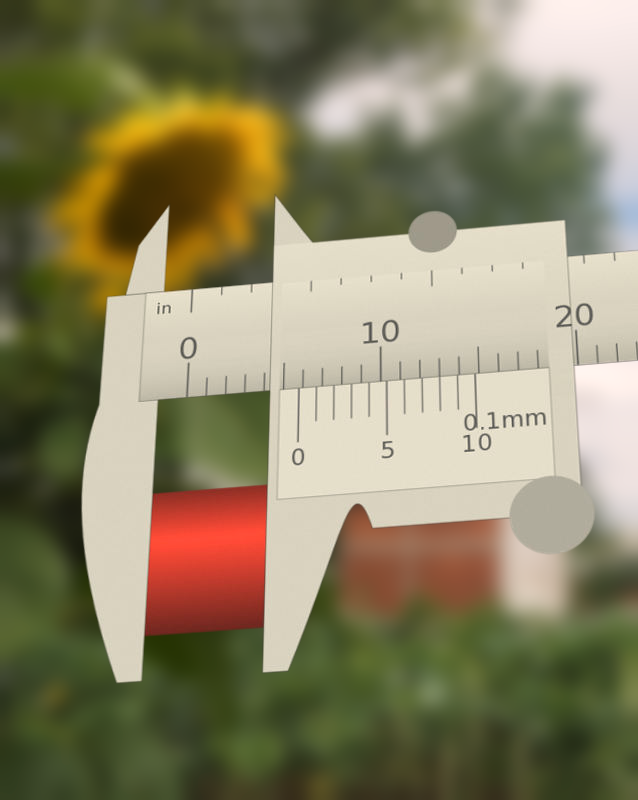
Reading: 5.8 mm
